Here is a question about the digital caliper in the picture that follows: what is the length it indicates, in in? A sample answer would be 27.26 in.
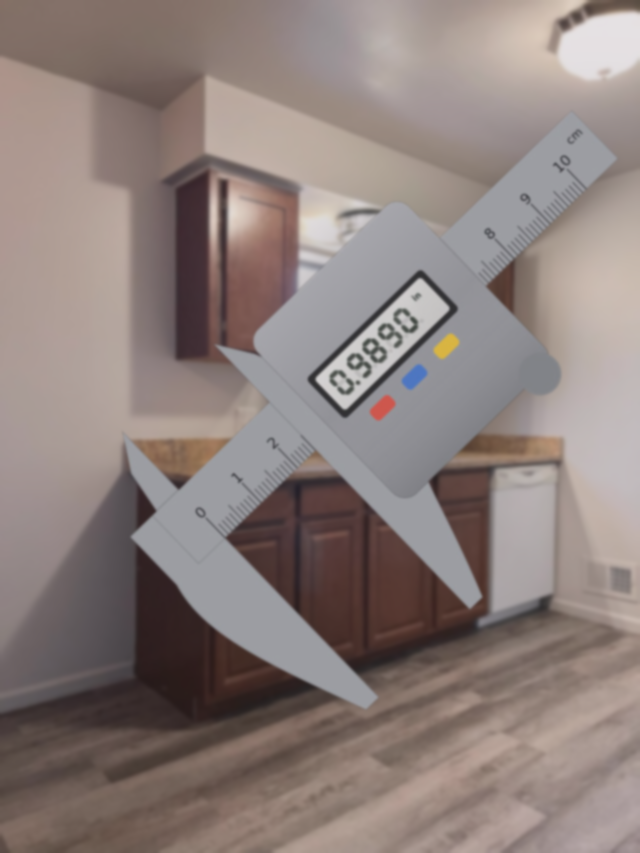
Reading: 0.9890 in
